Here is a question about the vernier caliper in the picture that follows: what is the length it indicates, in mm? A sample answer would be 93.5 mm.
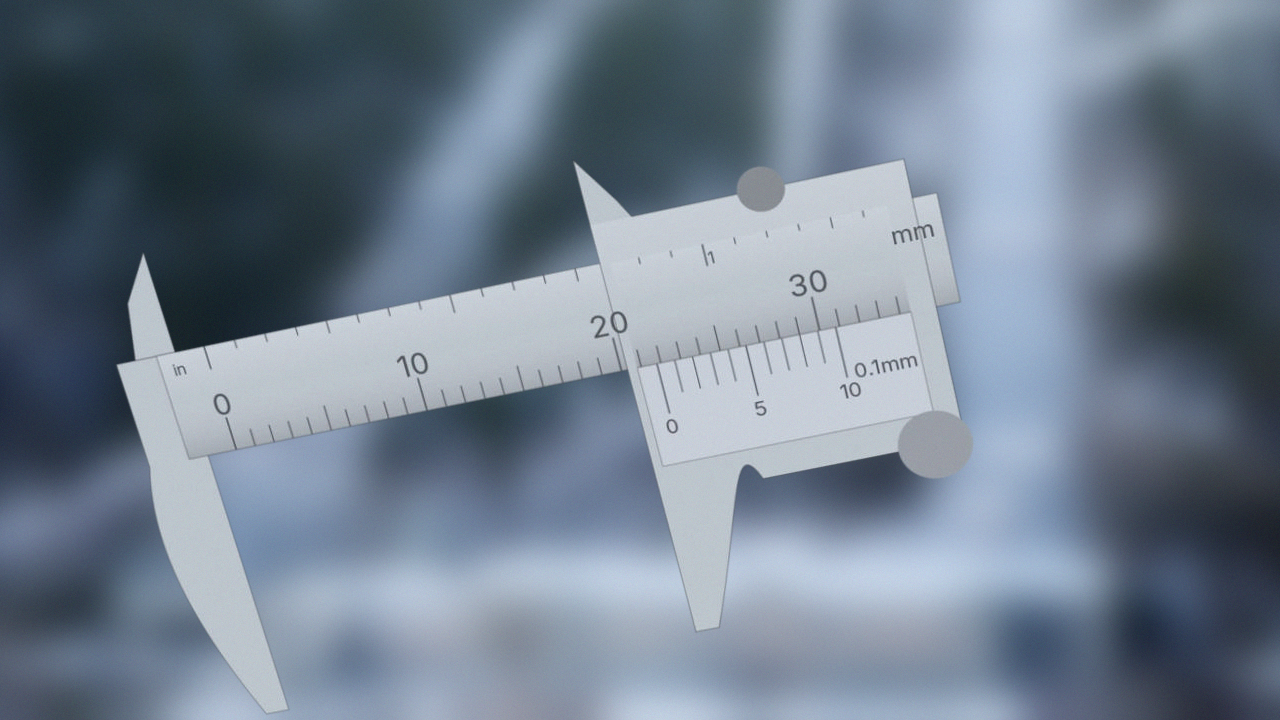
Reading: 21.8 mm
